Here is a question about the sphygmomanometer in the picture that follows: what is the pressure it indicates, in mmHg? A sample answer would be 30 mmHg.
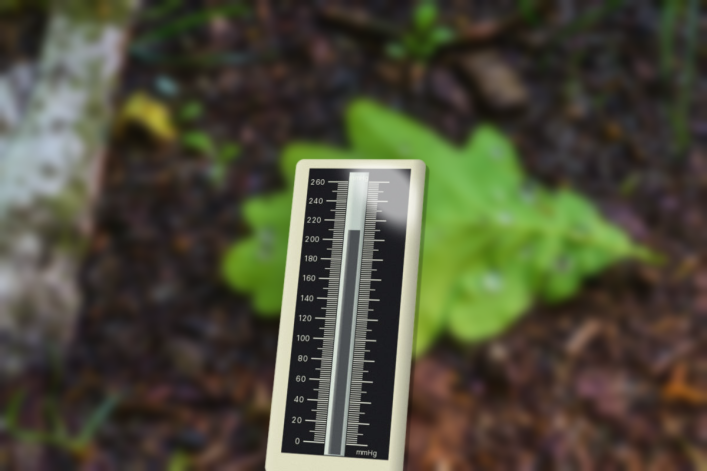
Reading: 210 mmHg
